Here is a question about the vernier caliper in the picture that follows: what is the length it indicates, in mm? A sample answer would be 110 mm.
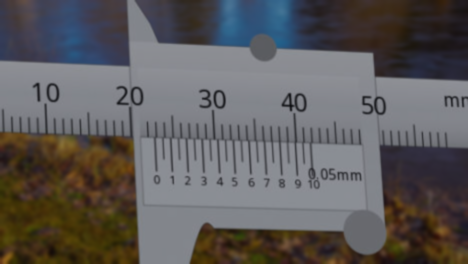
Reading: 22.8 mm
